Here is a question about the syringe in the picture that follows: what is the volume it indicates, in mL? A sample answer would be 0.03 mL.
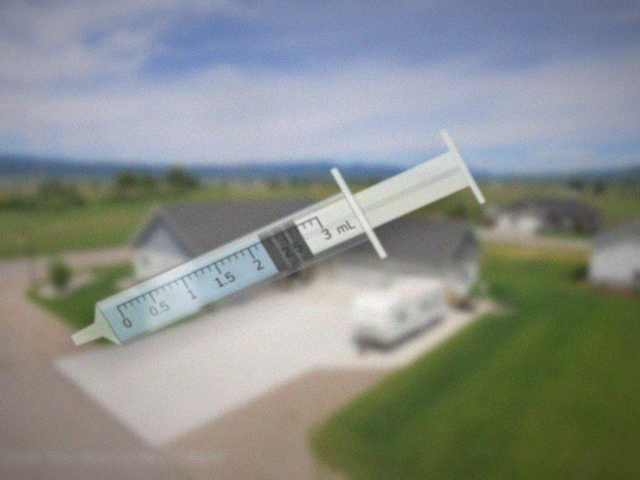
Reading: 2.2 mL
